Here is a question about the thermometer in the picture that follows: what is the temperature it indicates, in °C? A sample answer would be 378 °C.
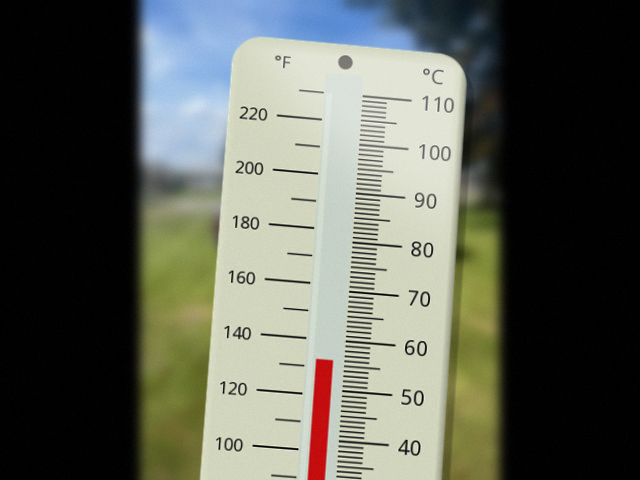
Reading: 56 °C
